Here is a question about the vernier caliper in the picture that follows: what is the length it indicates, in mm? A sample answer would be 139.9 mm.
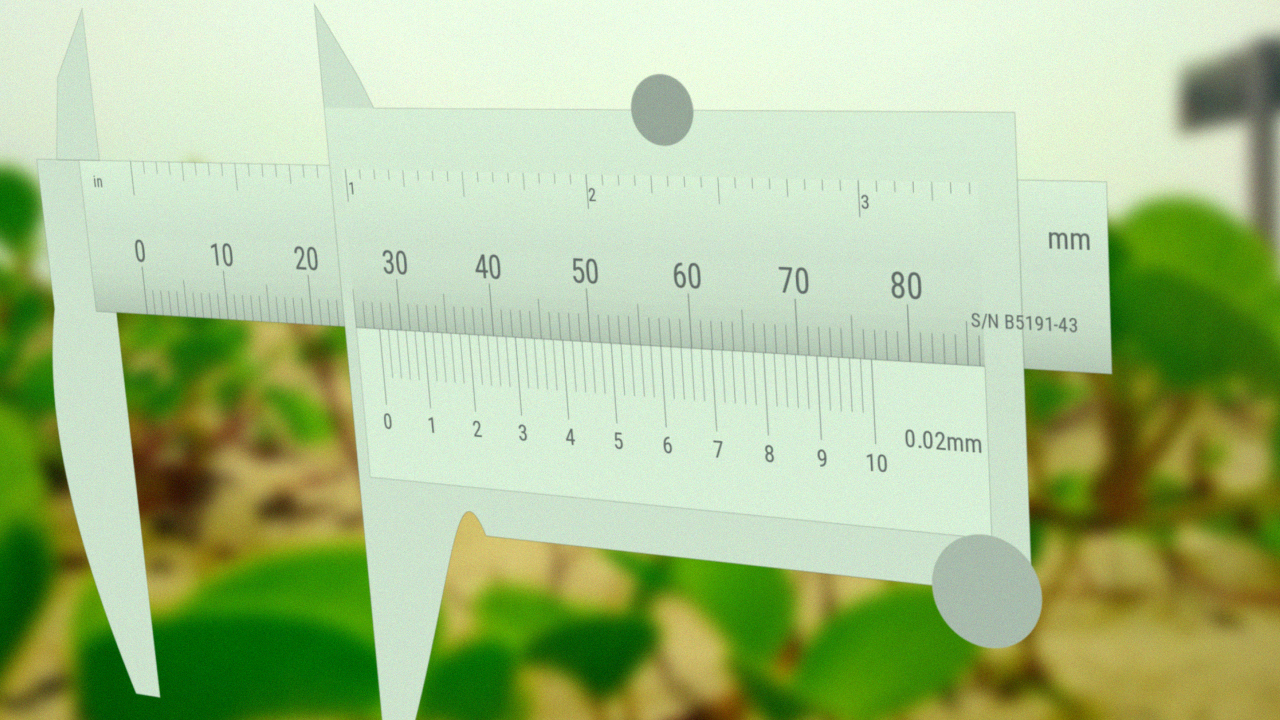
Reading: 27.6 mm
